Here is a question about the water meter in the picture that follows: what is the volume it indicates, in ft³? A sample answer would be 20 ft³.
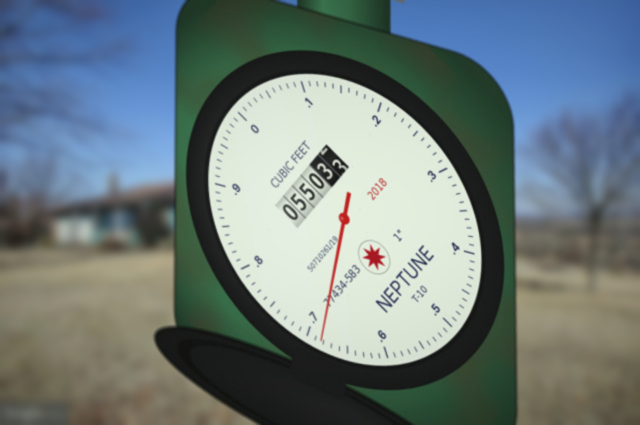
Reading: 55032.68 ft³
